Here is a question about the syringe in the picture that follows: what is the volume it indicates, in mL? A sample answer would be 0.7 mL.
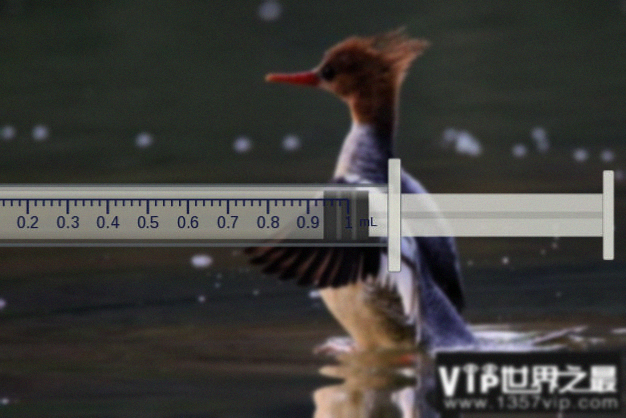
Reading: 0.94 mL
